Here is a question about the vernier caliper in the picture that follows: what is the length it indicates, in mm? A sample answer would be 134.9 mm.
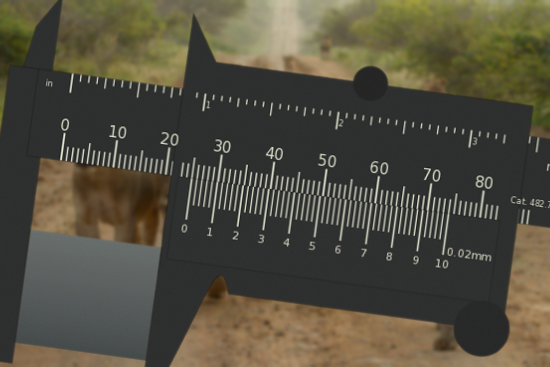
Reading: 25.0 mm
